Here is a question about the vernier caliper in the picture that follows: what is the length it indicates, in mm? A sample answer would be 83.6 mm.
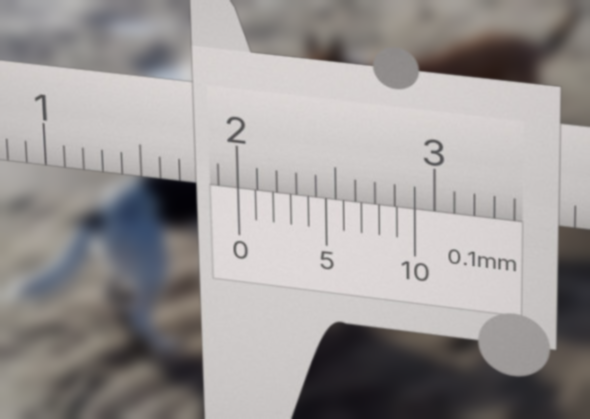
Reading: 20.0 mm
